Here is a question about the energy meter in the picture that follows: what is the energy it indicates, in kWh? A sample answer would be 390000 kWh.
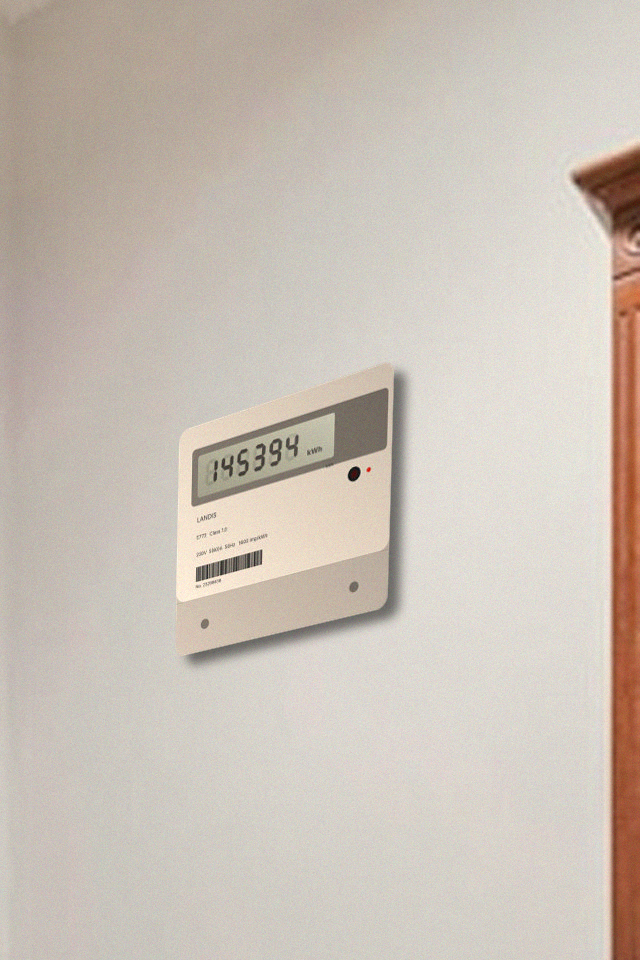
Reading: 145394 kWh
